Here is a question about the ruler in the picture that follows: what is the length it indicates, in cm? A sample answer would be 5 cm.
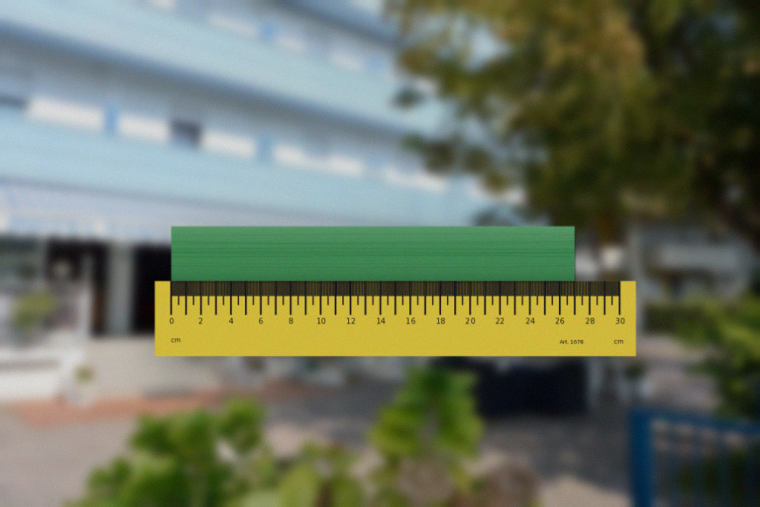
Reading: 27 cm
